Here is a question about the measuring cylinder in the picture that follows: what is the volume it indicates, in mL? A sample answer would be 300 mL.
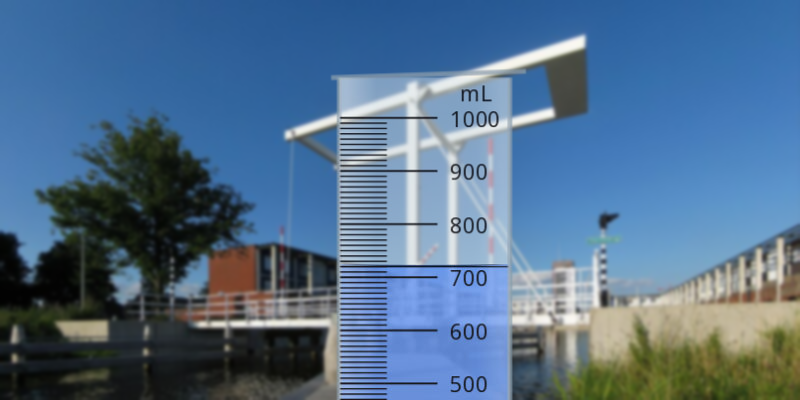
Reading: 720 mL
